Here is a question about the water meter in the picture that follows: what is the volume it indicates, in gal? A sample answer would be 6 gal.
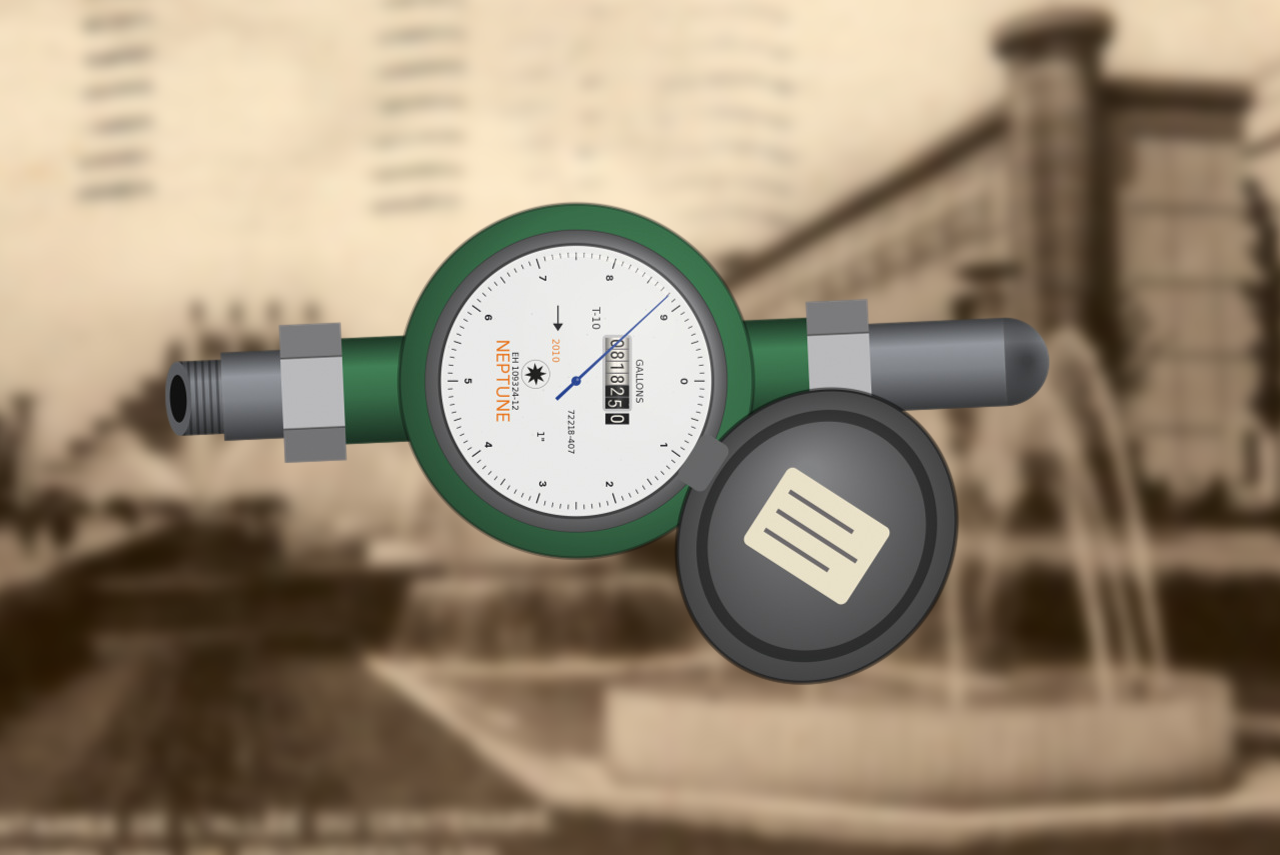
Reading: 818248.8 gal
